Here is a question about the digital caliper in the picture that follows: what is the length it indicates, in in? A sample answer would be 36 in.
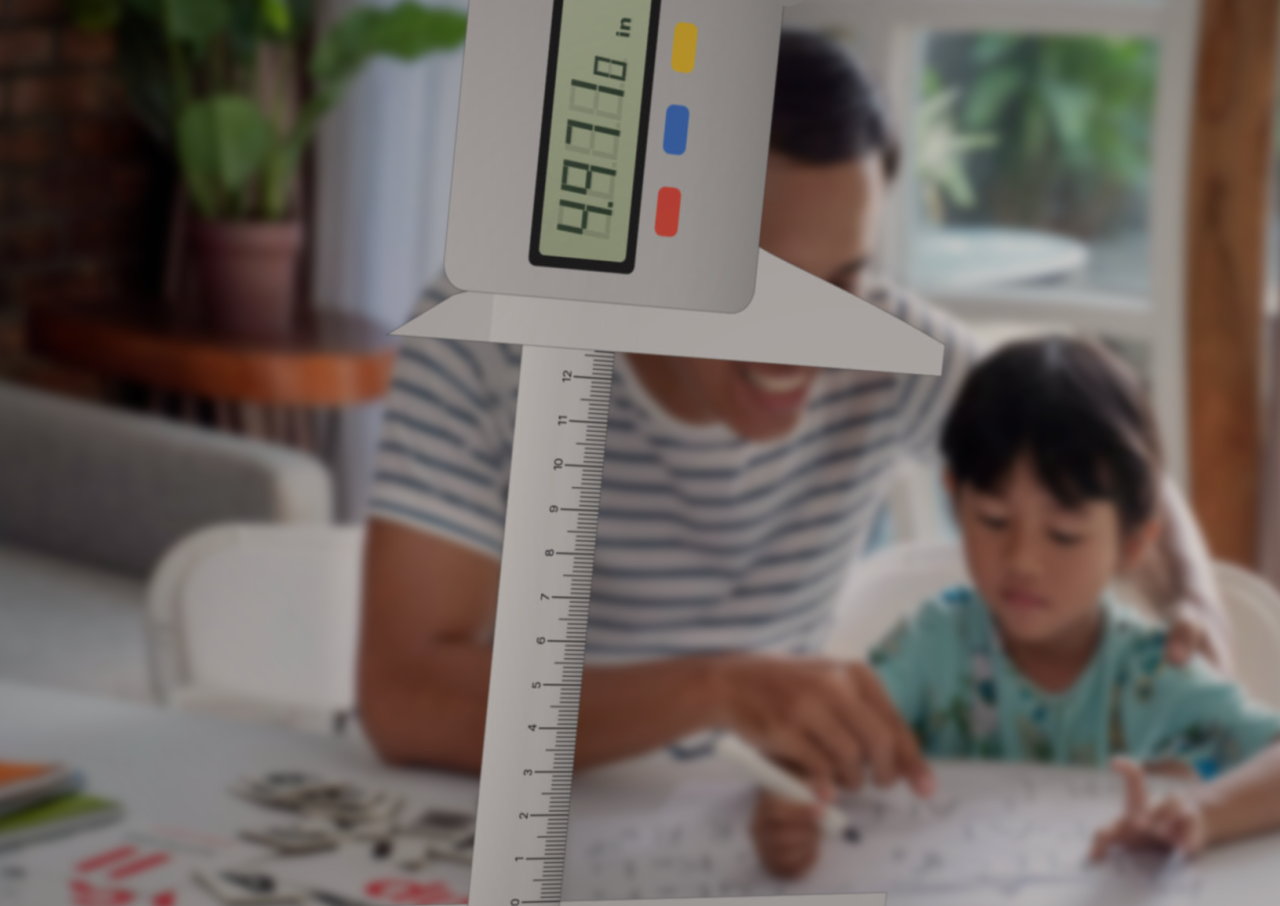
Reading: 4.9710 in
